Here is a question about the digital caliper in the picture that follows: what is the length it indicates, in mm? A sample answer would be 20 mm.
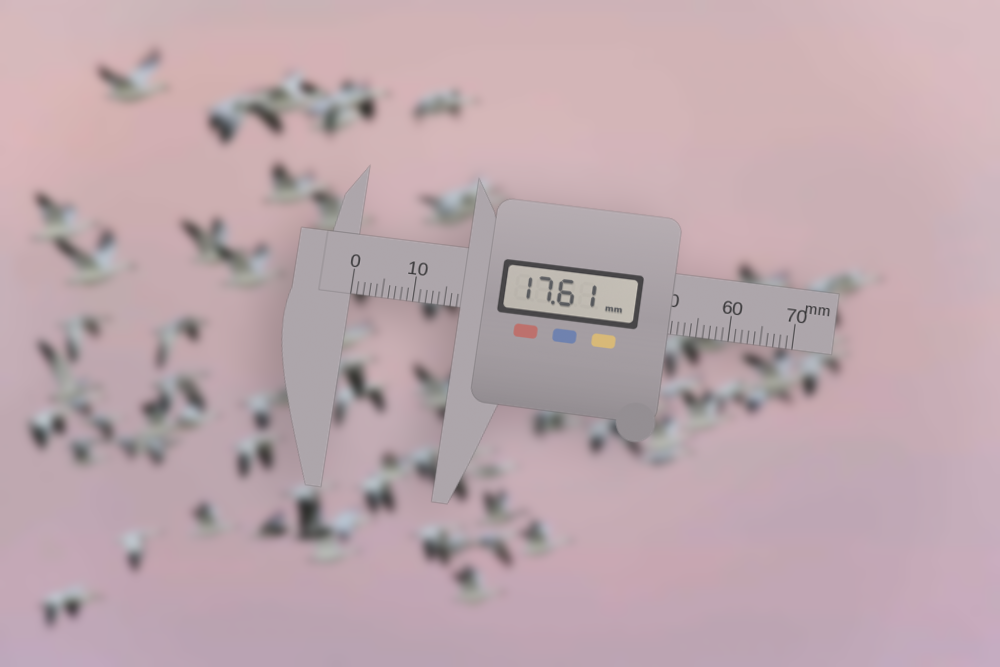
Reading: 17.61 mm
